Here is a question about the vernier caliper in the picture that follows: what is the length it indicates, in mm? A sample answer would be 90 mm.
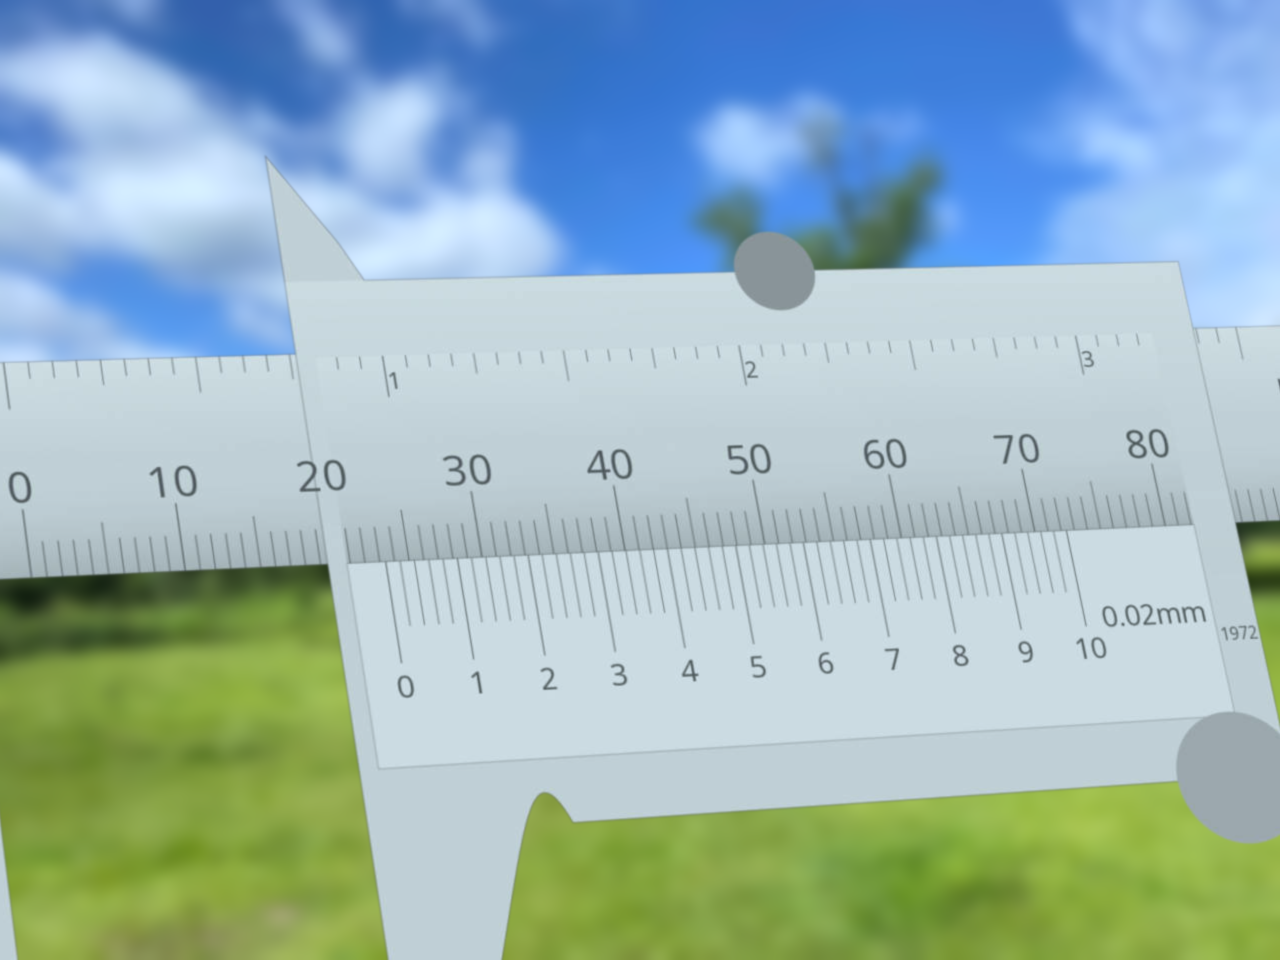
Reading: 23.4 mm
